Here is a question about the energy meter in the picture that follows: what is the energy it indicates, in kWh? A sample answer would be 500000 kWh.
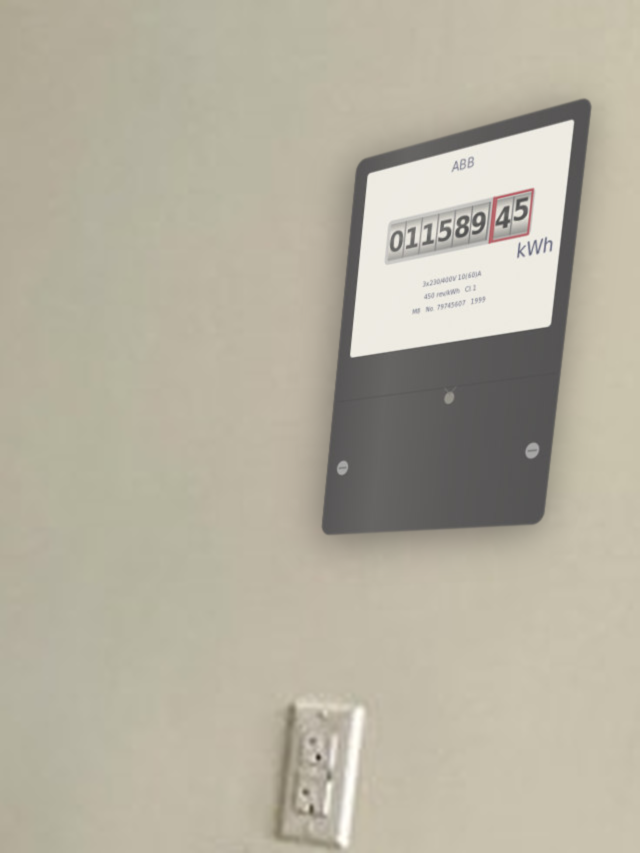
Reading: 11589.45 kWh
